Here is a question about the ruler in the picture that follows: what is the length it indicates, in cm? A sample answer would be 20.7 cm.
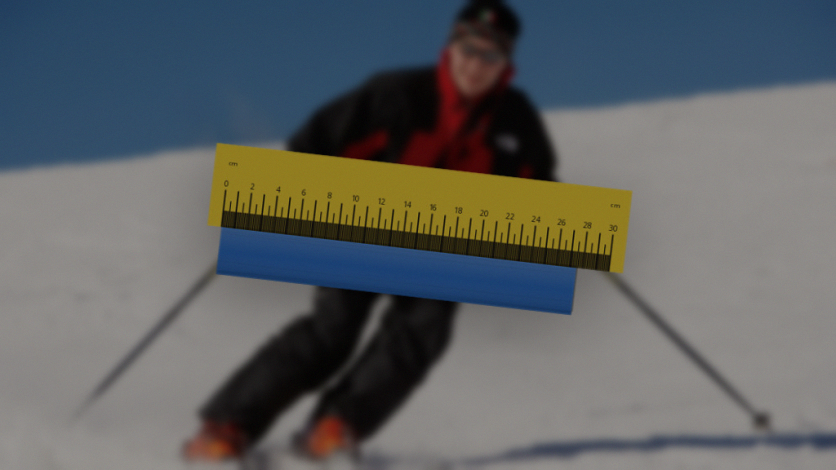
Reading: 27.5 cm
